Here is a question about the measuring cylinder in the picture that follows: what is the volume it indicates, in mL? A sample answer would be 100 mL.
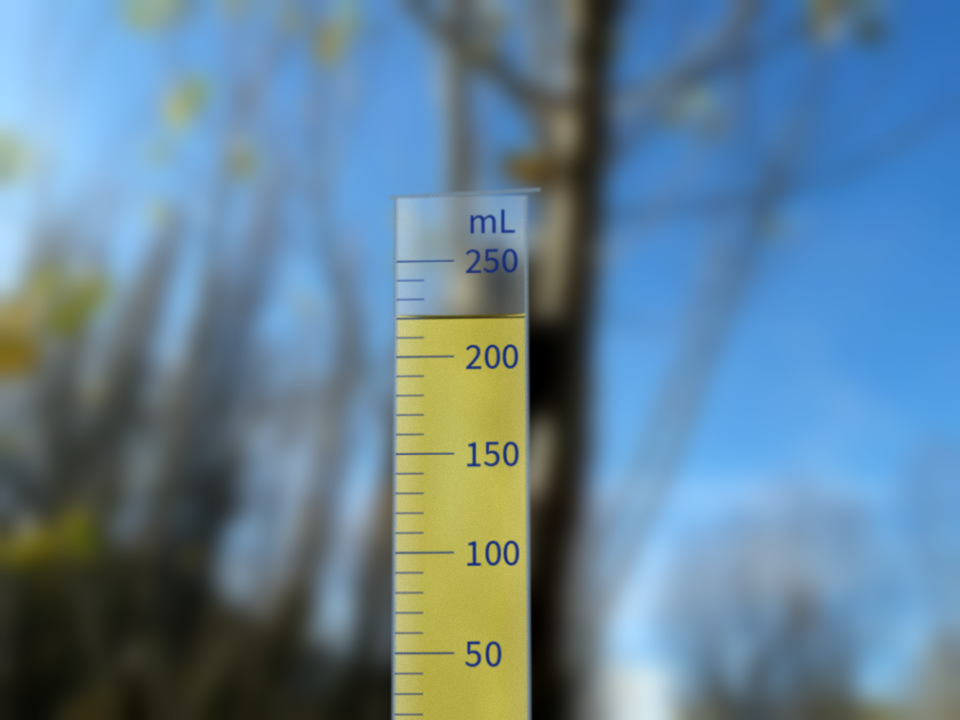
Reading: 220 mL
